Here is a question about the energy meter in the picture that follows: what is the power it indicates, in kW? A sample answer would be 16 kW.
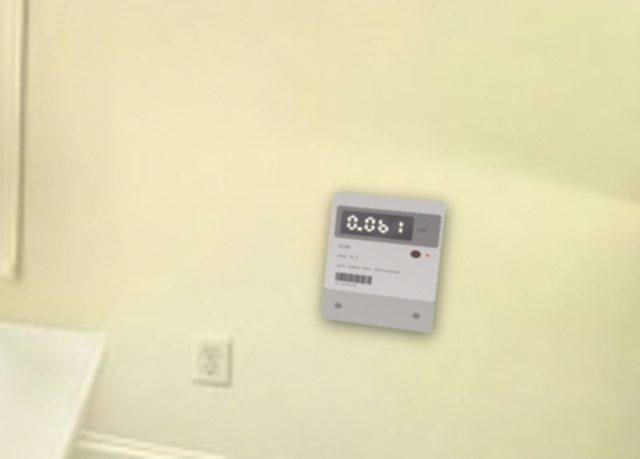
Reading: 0.061 kW
